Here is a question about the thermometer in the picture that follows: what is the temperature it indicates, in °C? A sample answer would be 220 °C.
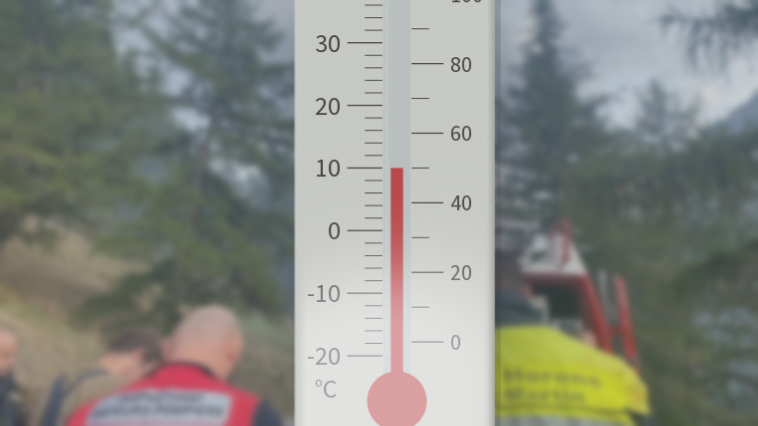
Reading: 10 °C
